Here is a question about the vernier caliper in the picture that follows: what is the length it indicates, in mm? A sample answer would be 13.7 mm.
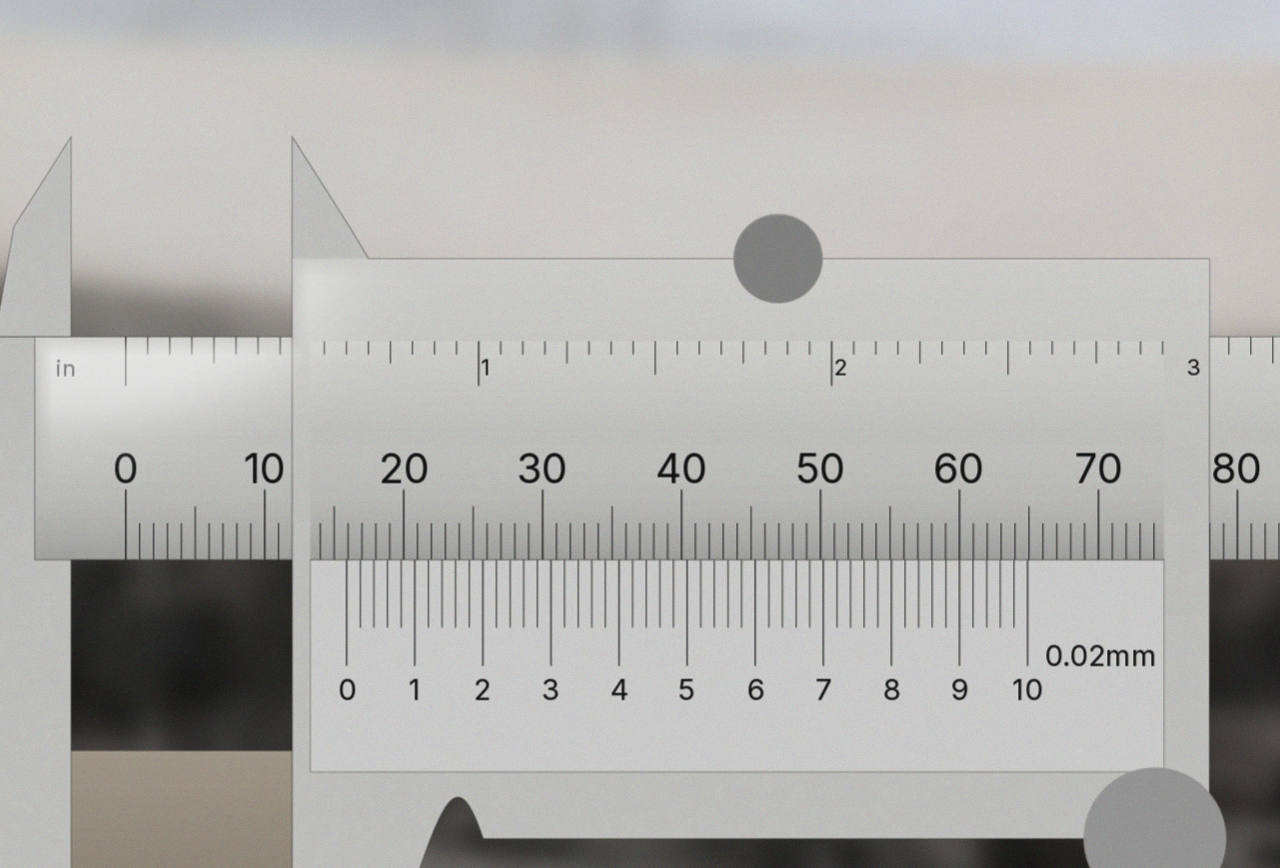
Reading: 15.9 mm
